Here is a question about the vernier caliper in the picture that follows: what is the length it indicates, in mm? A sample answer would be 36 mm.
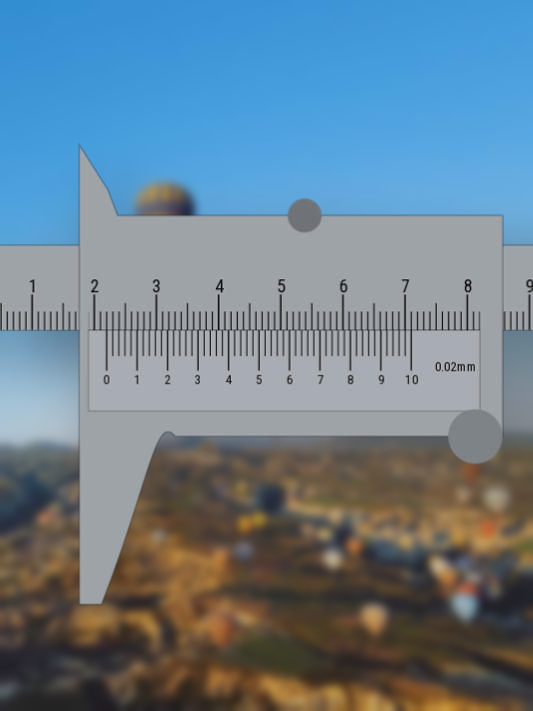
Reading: 22.0 mm
